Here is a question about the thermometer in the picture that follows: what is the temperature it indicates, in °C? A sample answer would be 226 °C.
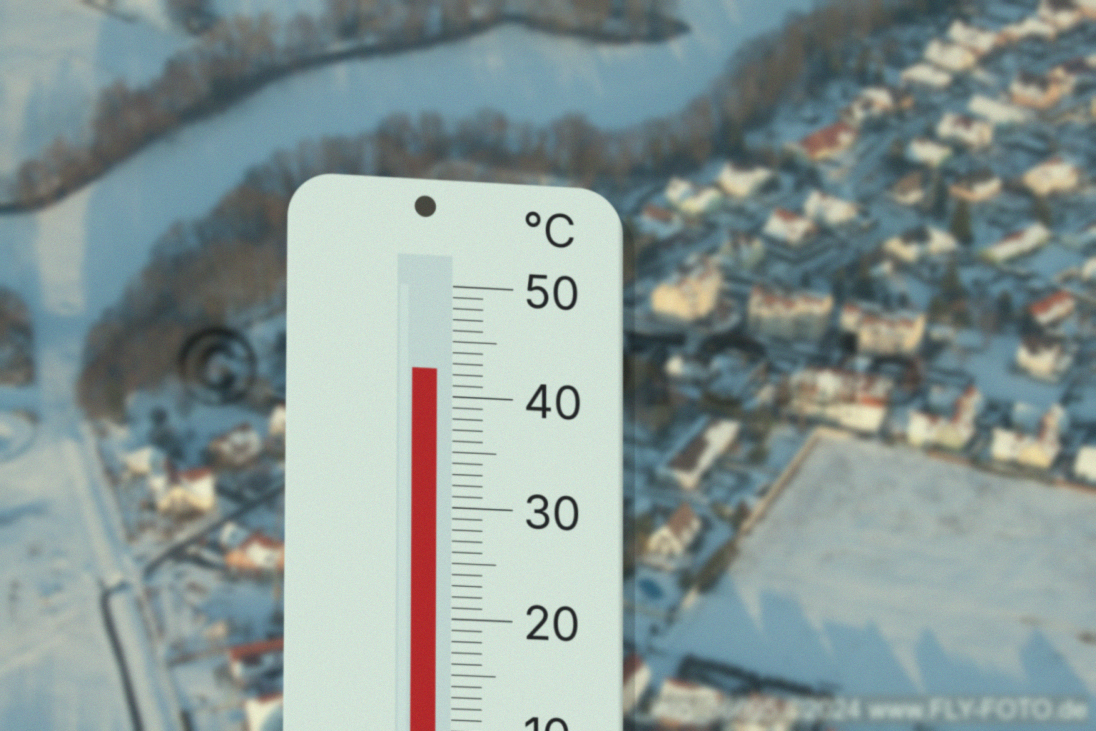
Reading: 42.5 °C
